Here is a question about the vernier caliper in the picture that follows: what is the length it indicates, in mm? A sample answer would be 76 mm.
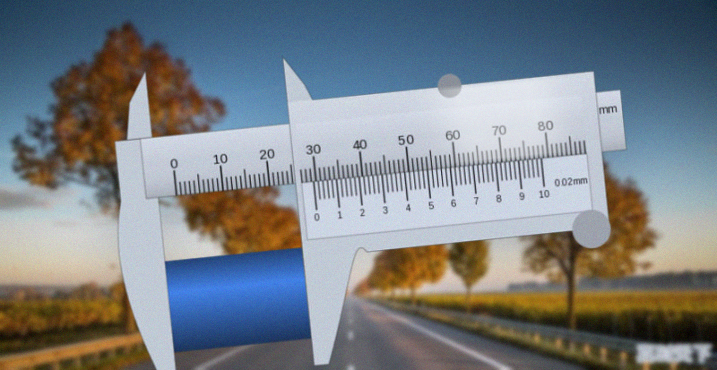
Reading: 29.5 mm
